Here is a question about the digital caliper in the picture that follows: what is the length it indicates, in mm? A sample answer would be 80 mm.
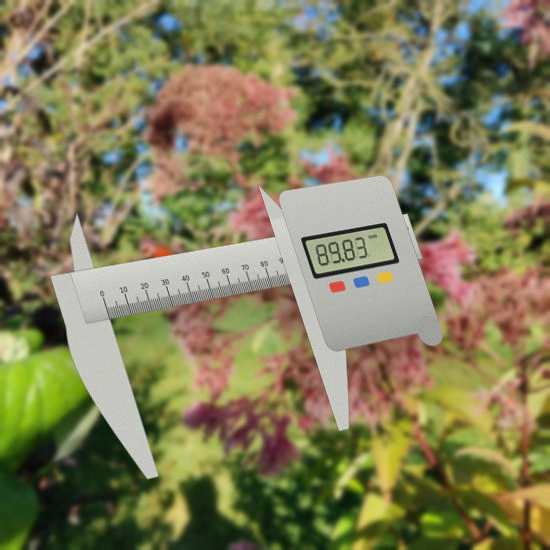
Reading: 89.83 mm
